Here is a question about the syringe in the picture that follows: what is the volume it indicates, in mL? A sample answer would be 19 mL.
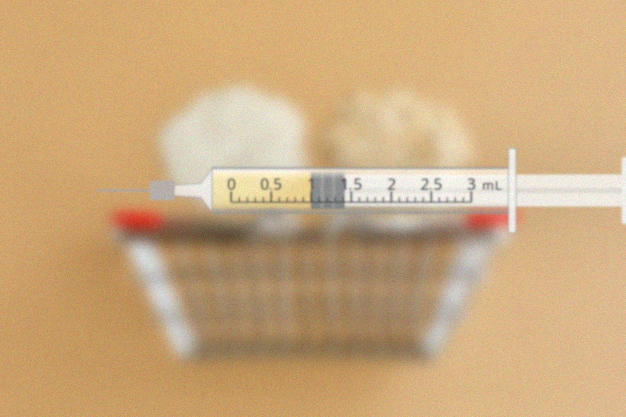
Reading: 1 mL
